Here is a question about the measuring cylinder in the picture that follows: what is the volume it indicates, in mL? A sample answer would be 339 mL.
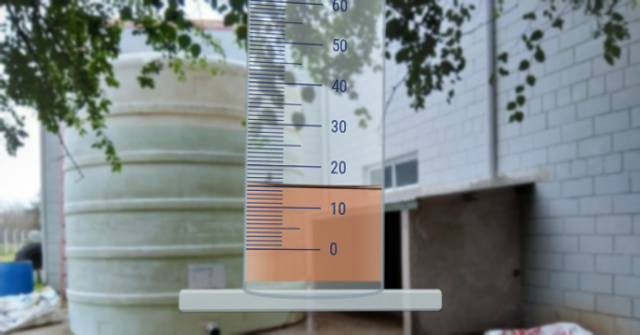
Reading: 15 mL
